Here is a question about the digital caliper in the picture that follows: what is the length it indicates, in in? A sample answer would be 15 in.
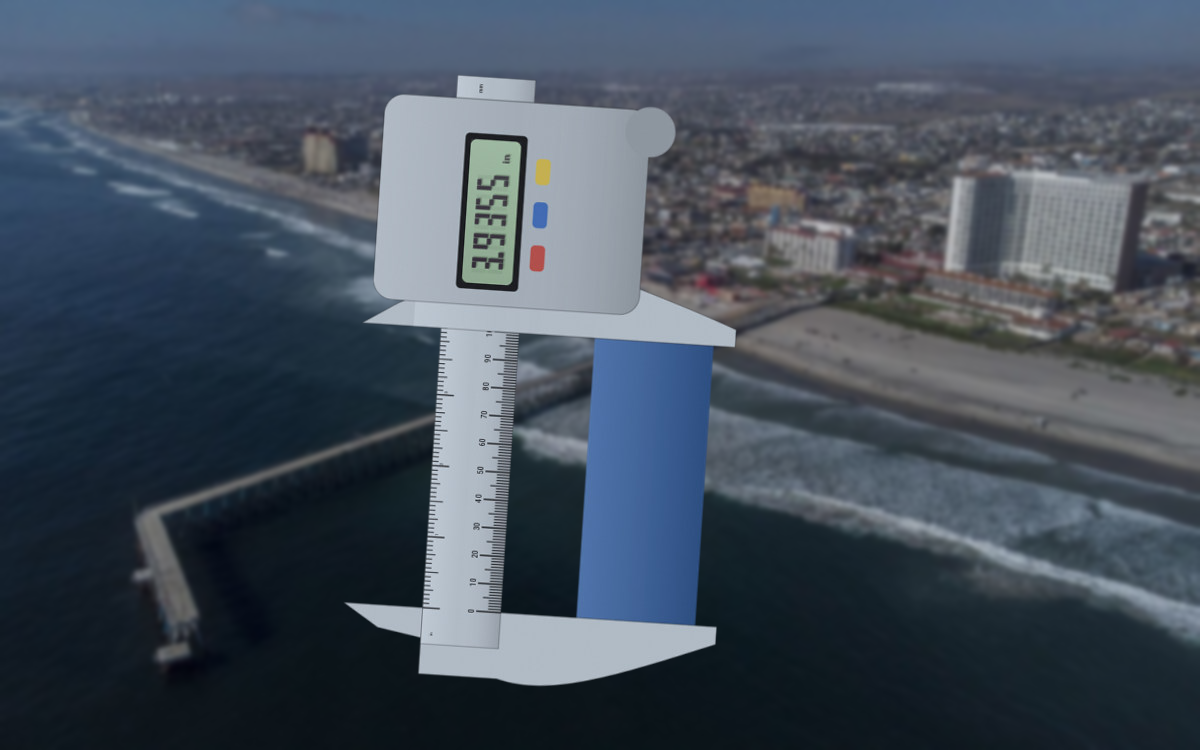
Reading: 3.9355 in
